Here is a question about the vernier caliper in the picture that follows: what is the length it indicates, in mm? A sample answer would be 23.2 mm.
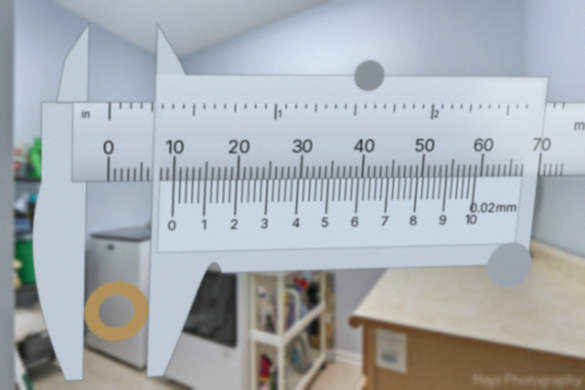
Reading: 10.0 mm
